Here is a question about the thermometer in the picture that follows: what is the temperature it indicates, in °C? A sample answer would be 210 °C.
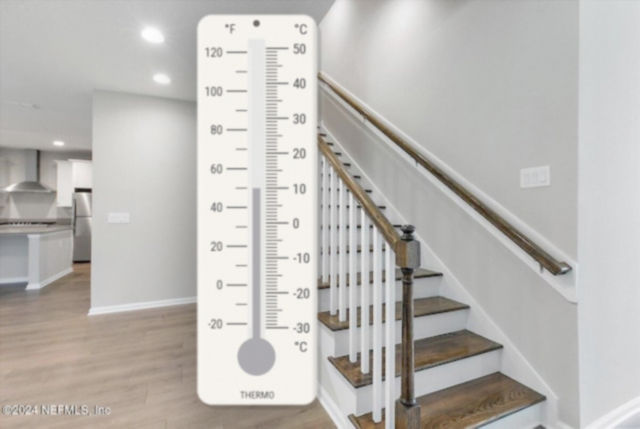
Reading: 10 °C
